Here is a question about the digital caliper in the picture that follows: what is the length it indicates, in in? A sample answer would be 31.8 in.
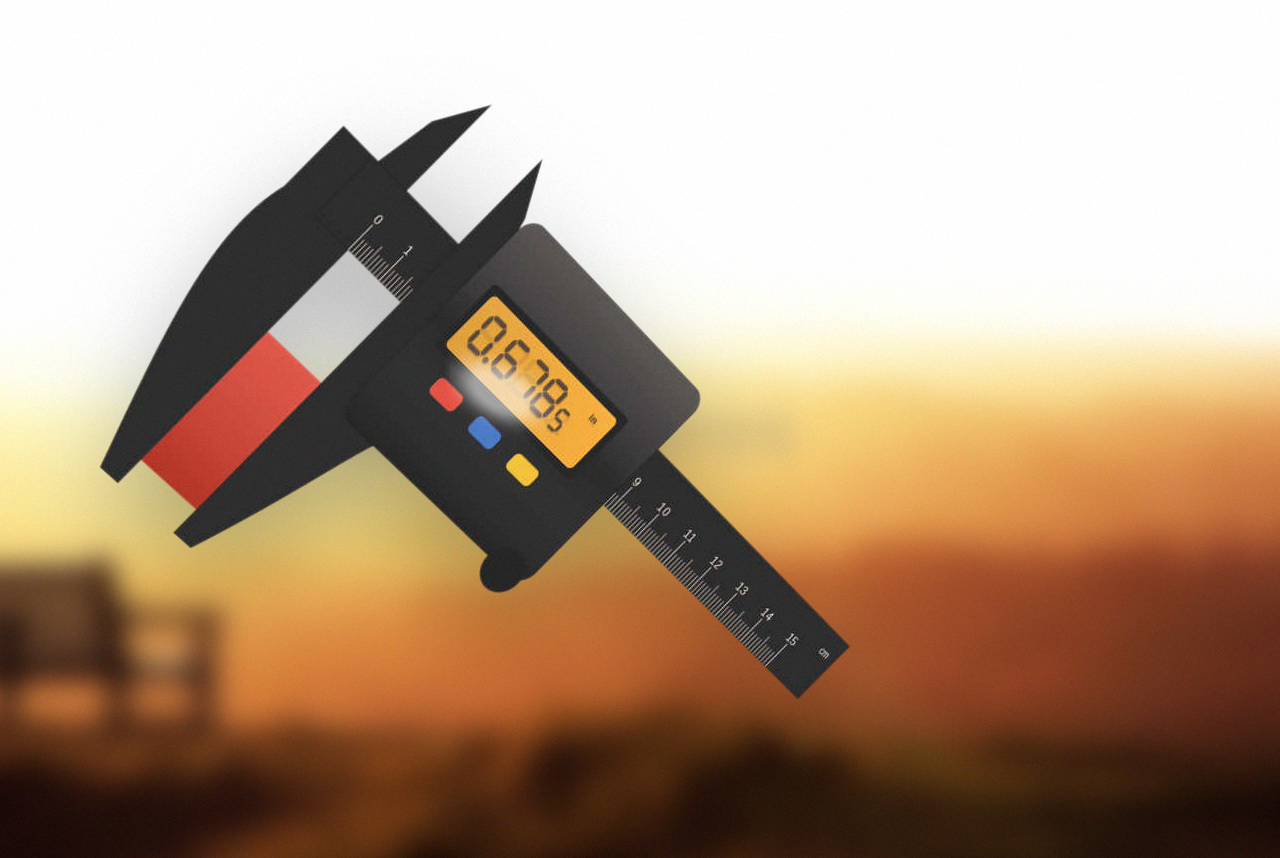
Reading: 0.6785 in
